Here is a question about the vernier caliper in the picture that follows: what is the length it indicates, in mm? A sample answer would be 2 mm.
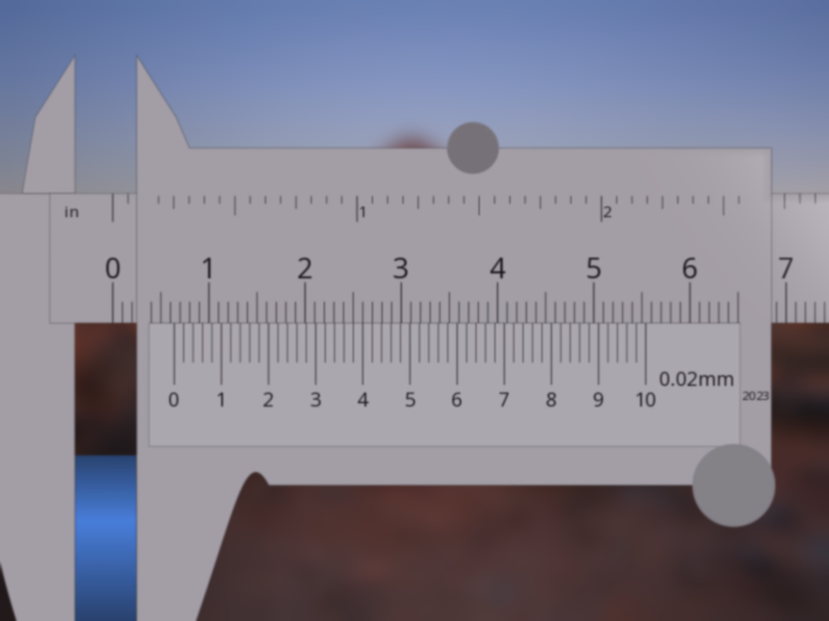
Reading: 6.4 mm
